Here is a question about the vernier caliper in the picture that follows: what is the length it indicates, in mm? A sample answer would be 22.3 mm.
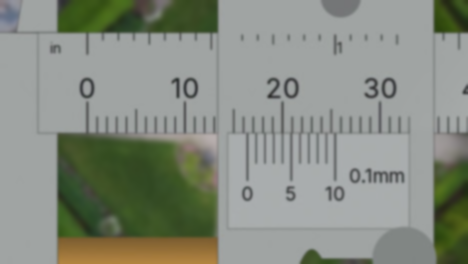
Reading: 16.4 mm
